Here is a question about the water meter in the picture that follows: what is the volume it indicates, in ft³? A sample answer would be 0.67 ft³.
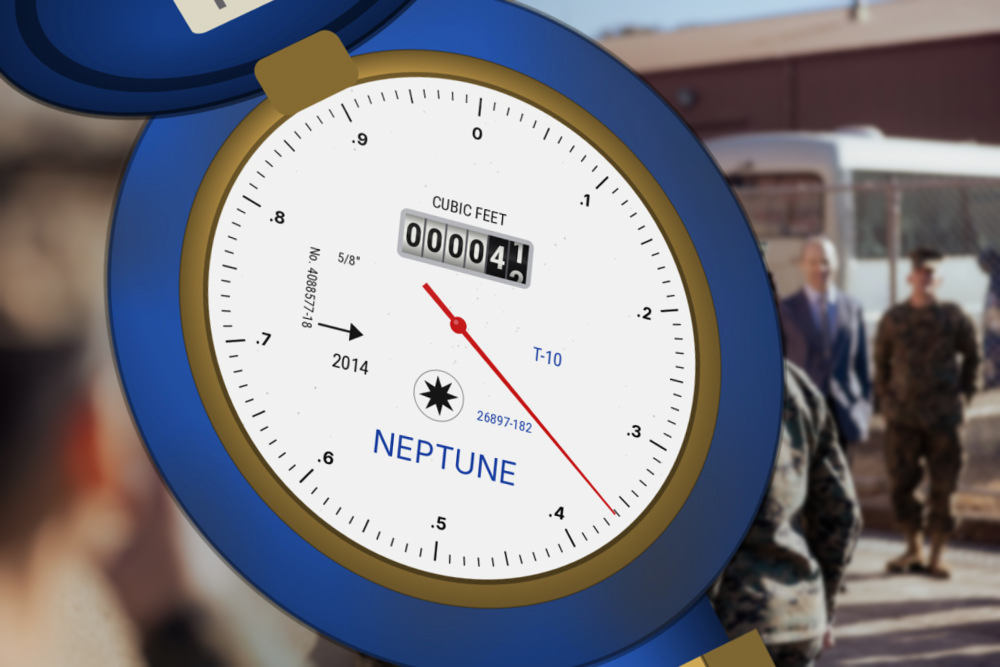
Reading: 41.36 ft³
